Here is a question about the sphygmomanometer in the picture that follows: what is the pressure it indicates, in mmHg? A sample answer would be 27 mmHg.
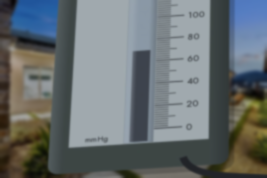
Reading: 70 mmHg
